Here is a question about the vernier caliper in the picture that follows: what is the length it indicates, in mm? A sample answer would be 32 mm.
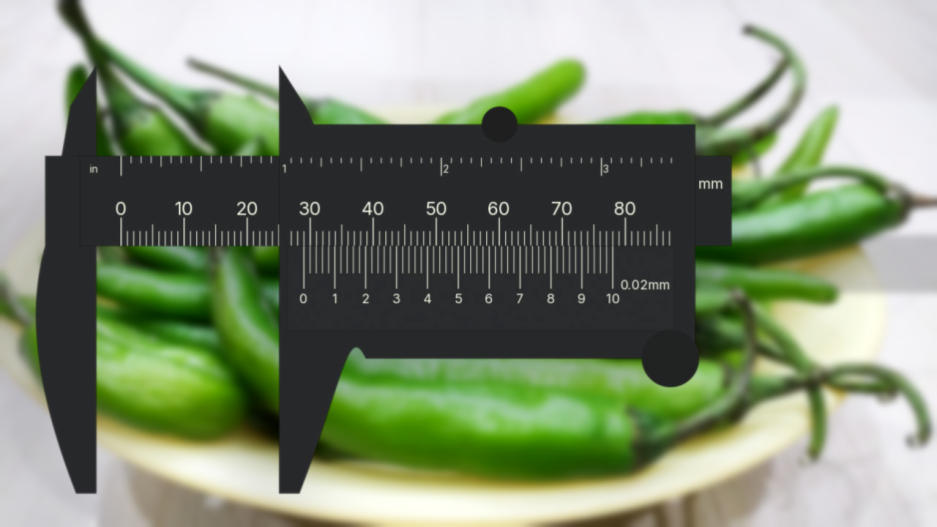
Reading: 29.0 mm
